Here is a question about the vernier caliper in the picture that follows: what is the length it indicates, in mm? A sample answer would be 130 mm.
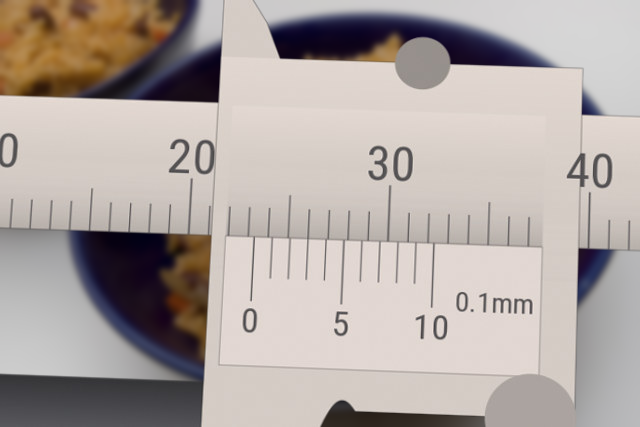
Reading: 23.3 mm
